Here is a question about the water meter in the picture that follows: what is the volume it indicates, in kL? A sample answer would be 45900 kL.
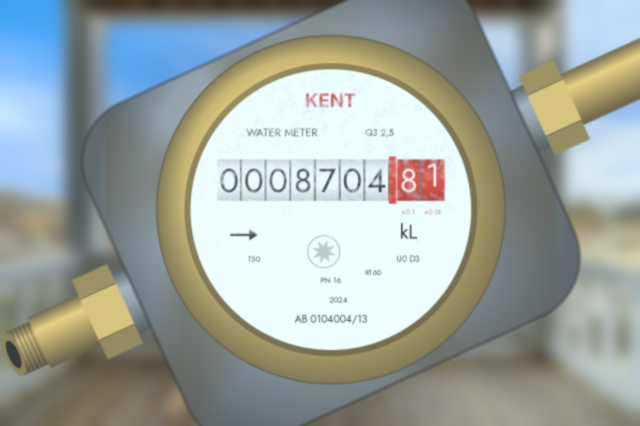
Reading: 8704.81 kL
